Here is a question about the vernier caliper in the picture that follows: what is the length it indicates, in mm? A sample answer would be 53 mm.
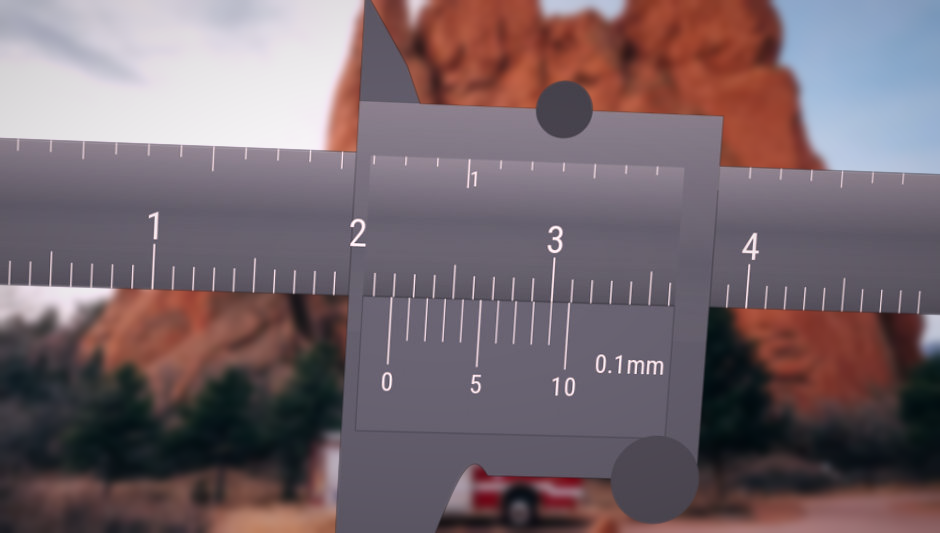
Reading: 21.9 mm
